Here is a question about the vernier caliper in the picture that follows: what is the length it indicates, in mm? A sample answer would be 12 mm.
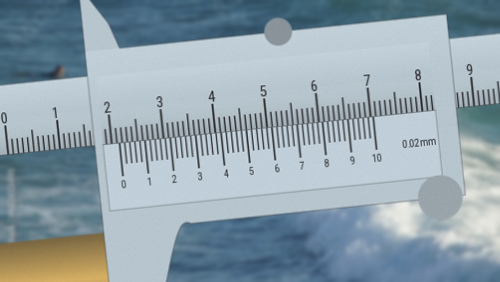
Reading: 21.5 mm
